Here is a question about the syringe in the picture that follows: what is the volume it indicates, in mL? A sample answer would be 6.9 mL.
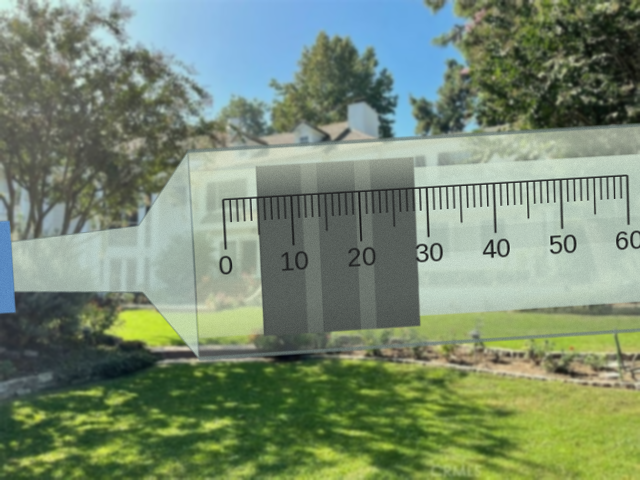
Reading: 5 mL
